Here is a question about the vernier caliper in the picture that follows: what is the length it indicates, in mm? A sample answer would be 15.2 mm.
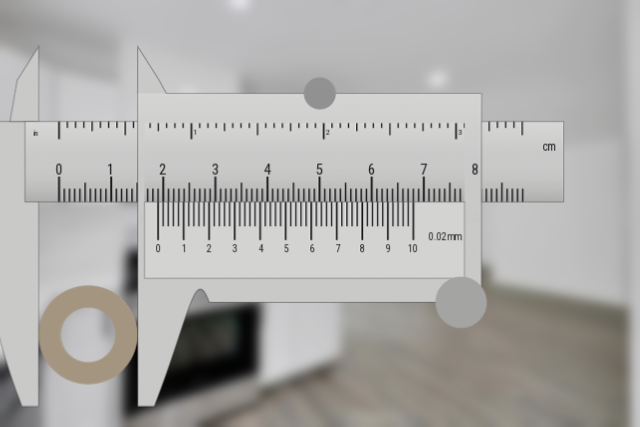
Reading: 19.0 mm
